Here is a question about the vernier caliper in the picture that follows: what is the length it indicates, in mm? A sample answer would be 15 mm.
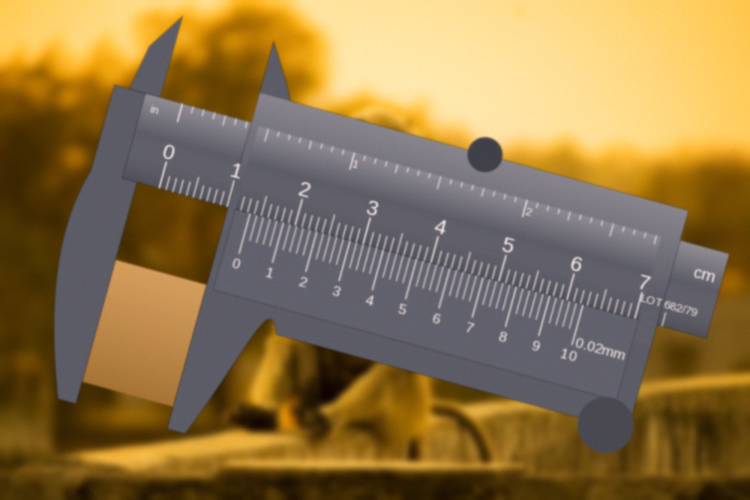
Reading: 13.4 mm
